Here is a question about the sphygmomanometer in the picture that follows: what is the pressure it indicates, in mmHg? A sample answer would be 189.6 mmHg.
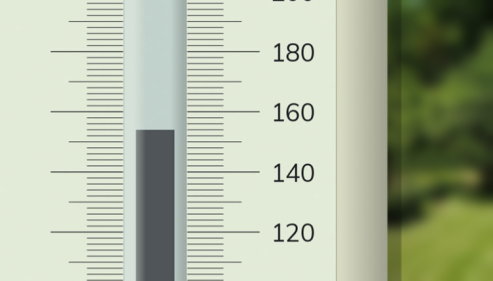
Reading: 154 mmHg
